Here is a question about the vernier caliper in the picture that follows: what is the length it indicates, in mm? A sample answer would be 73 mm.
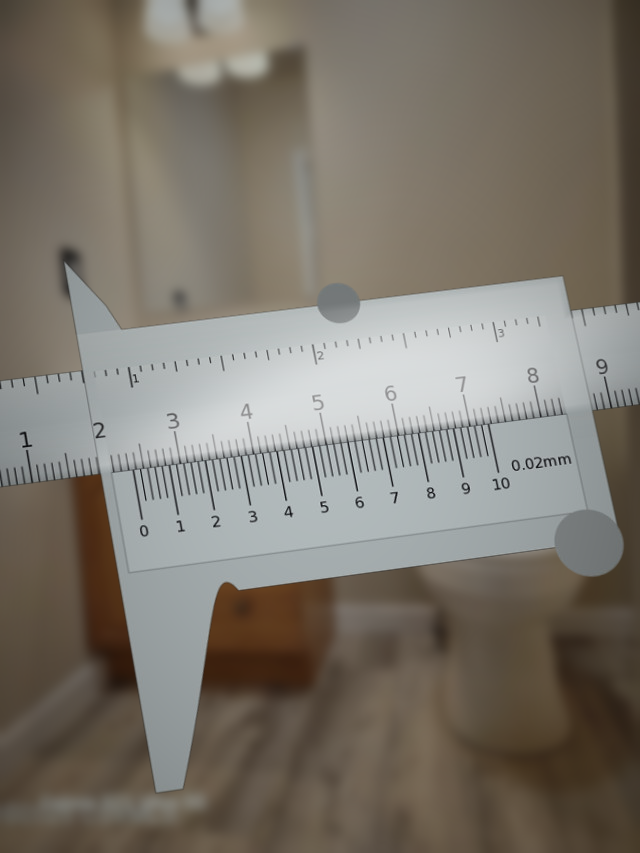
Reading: 23.6 mm
